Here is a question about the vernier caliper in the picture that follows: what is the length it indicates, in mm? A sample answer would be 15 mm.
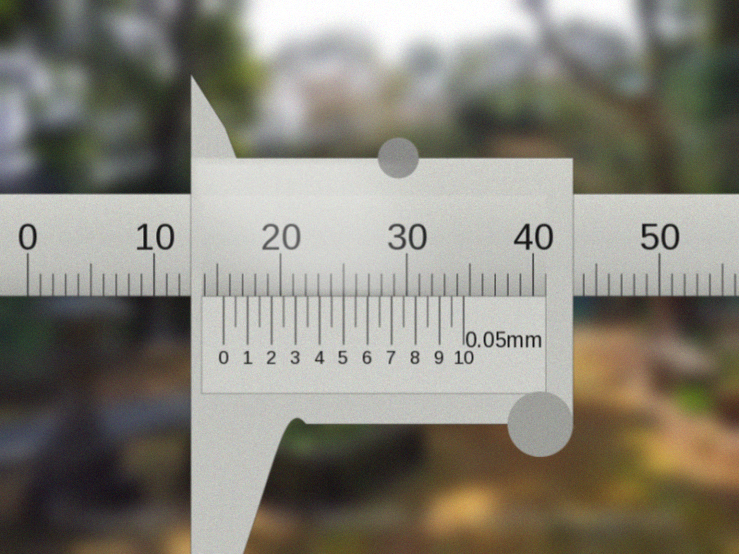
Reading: 15.5 mm
